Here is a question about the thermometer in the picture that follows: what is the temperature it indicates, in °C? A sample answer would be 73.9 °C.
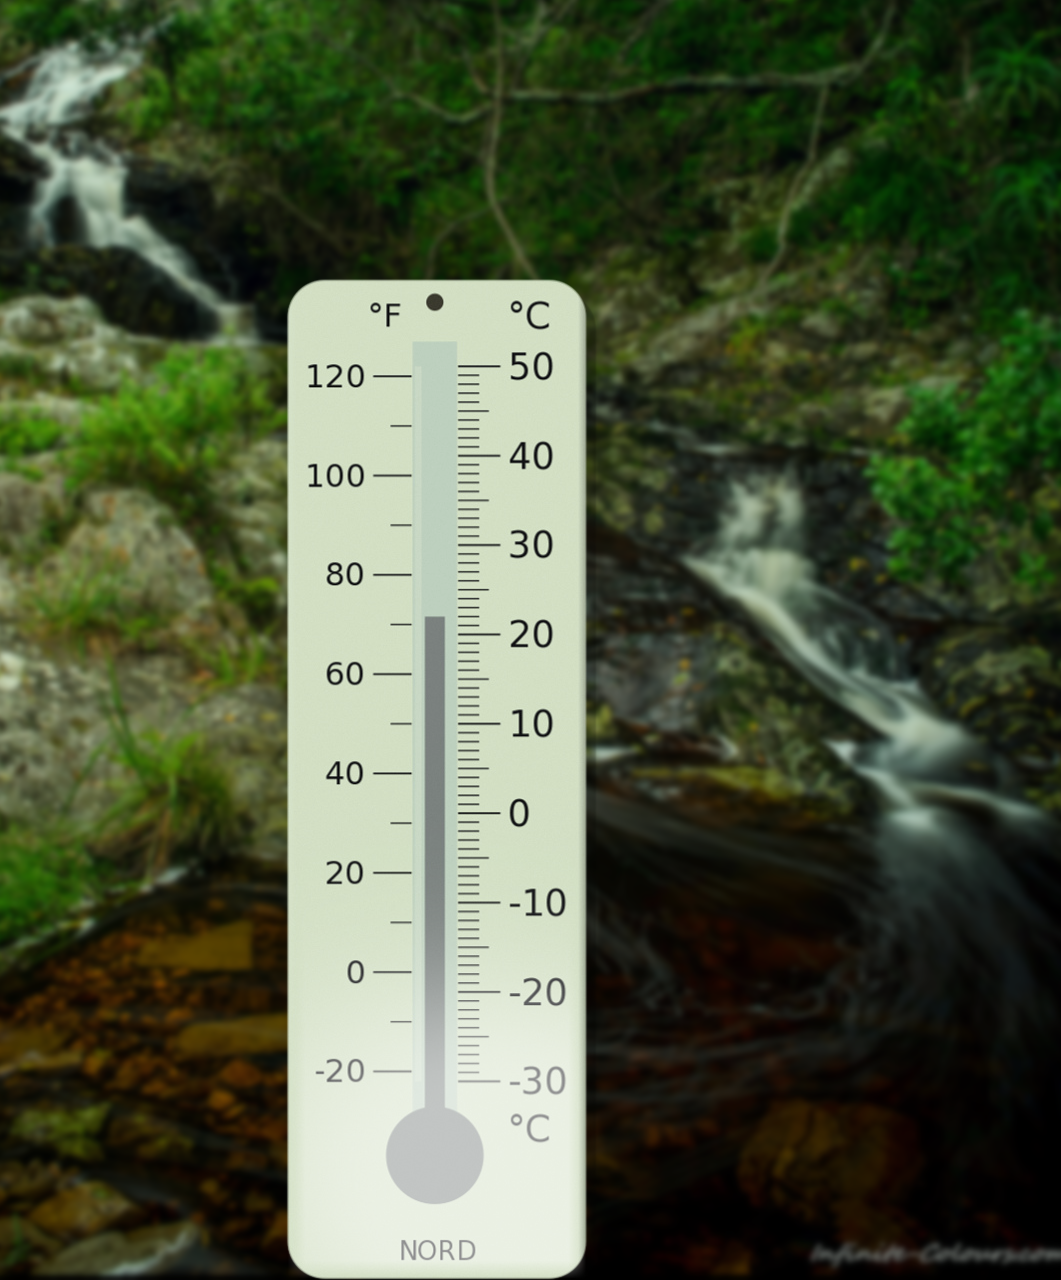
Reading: 22 °C
